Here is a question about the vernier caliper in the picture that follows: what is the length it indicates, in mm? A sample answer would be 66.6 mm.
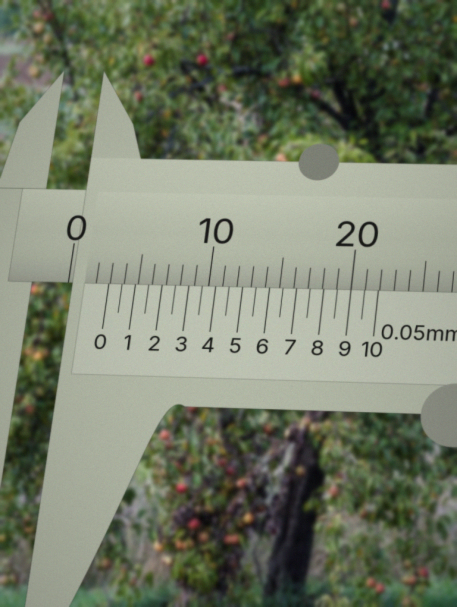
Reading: 2.9 mm
